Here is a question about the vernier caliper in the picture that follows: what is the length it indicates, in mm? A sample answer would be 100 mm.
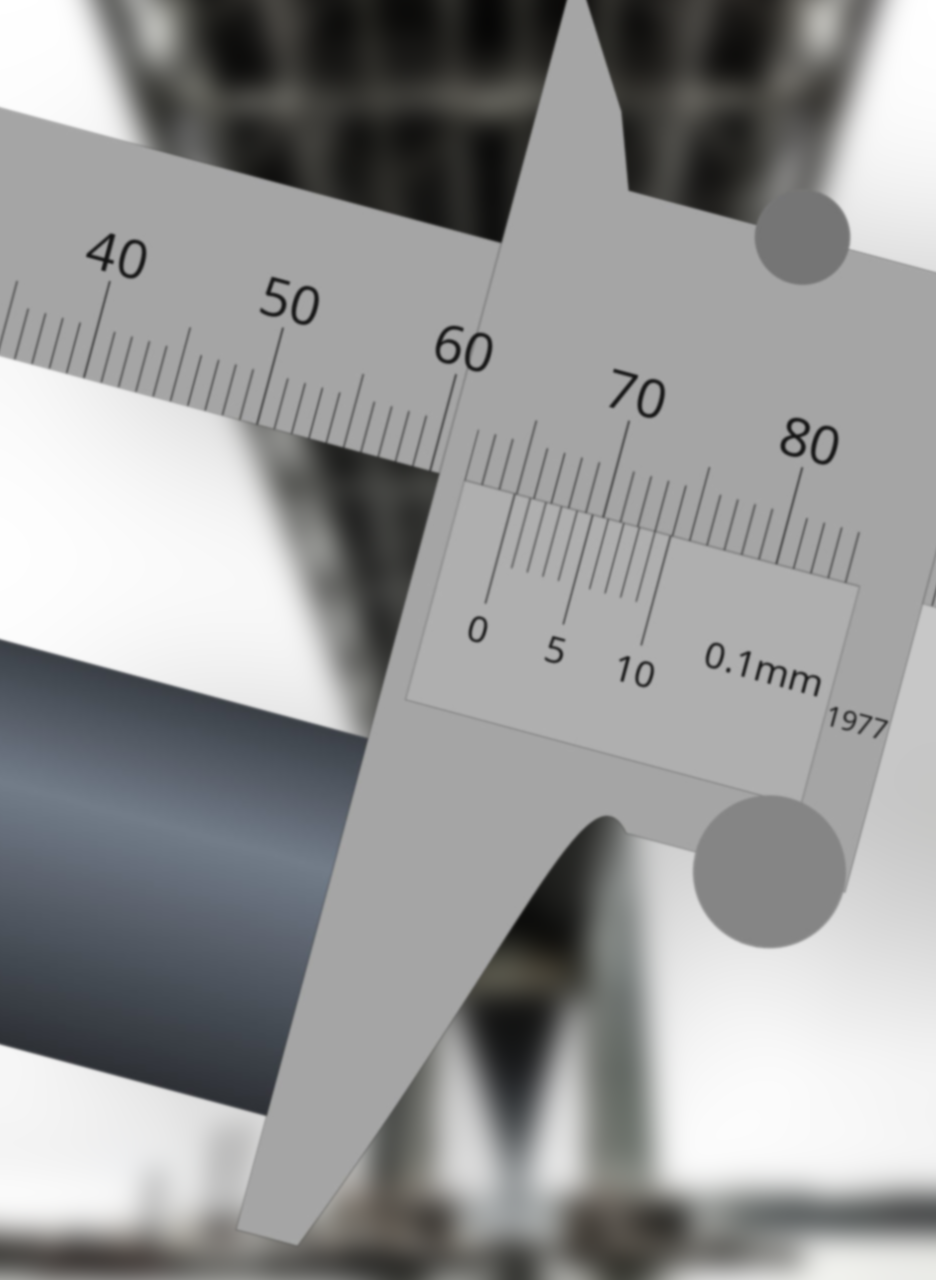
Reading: 64.9 mm
